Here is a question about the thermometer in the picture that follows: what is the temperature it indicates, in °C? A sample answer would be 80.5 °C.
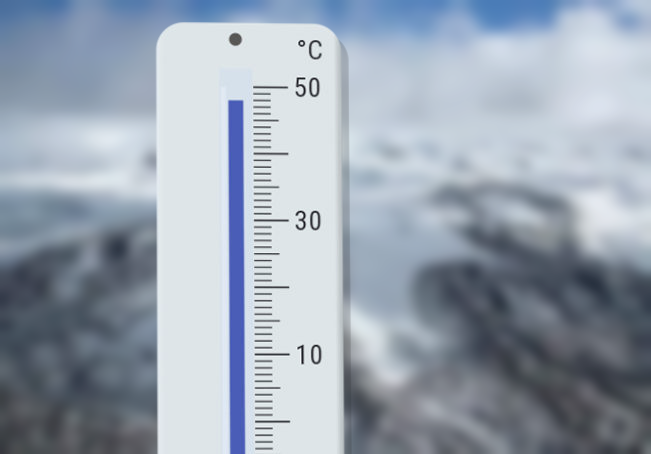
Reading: 48 °C
